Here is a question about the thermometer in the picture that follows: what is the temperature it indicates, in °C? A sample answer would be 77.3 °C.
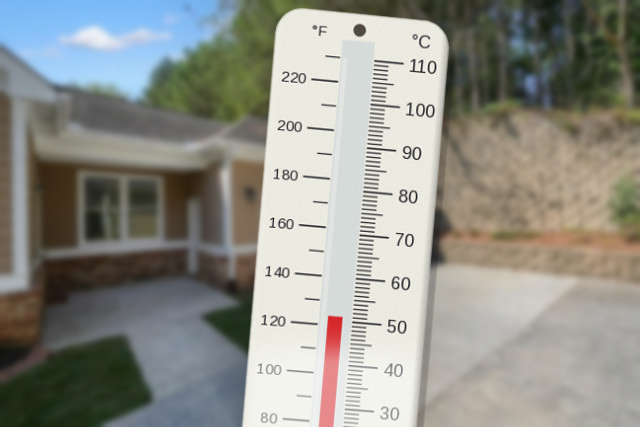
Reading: 51 °C
